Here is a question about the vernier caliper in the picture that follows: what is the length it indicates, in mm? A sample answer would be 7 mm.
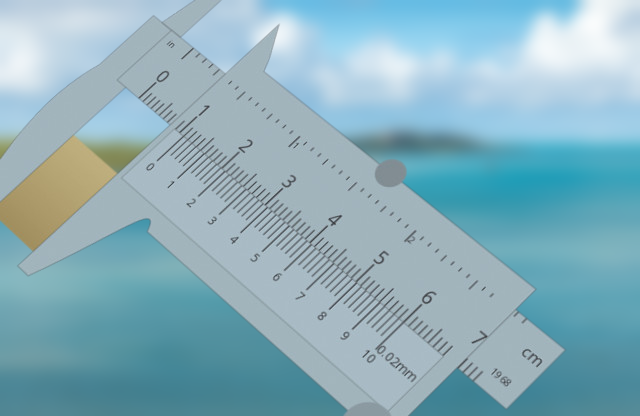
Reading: 11.0 mm
